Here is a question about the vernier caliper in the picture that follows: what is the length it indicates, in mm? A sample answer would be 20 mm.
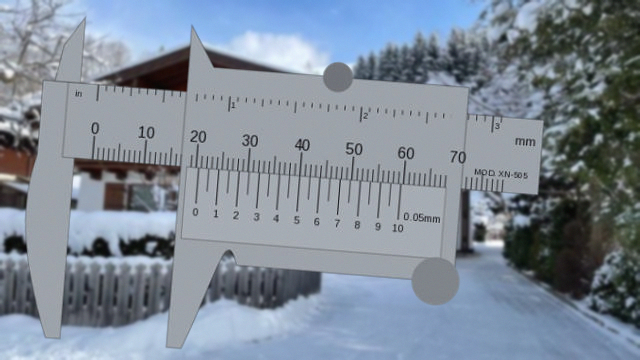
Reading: 20.5 mm
